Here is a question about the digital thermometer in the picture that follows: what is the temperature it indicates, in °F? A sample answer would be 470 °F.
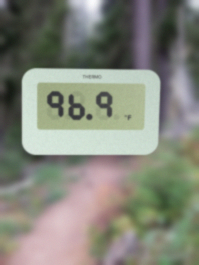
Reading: 96.9 °F
